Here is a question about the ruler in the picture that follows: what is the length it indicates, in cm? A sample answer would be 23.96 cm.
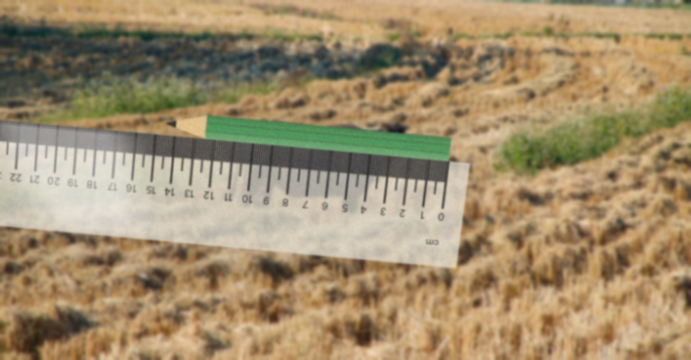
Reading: 14.5 cm
